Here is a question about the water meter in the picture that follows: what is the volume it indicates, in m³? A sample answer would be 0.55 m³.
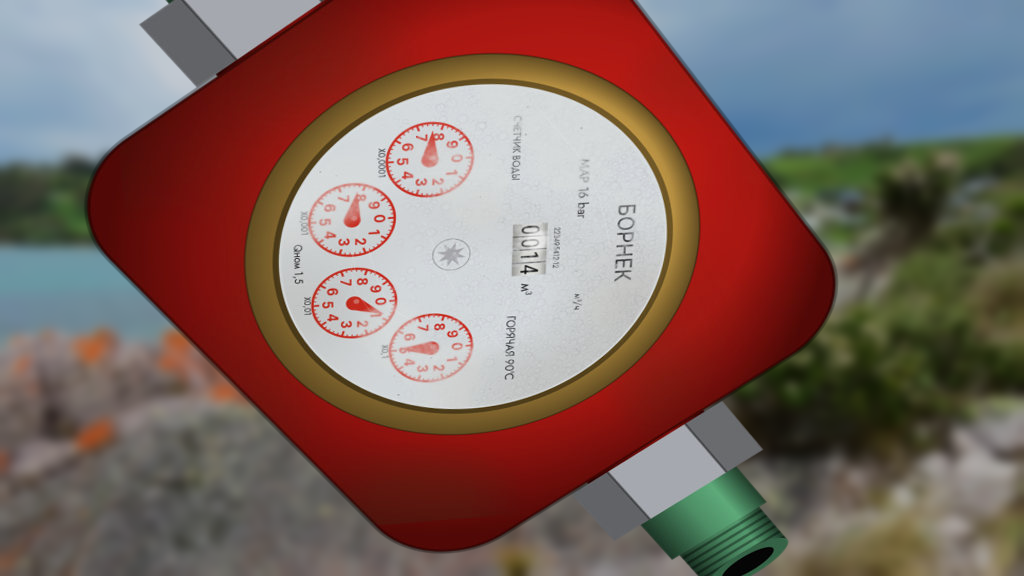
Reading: 14.5077 m³
